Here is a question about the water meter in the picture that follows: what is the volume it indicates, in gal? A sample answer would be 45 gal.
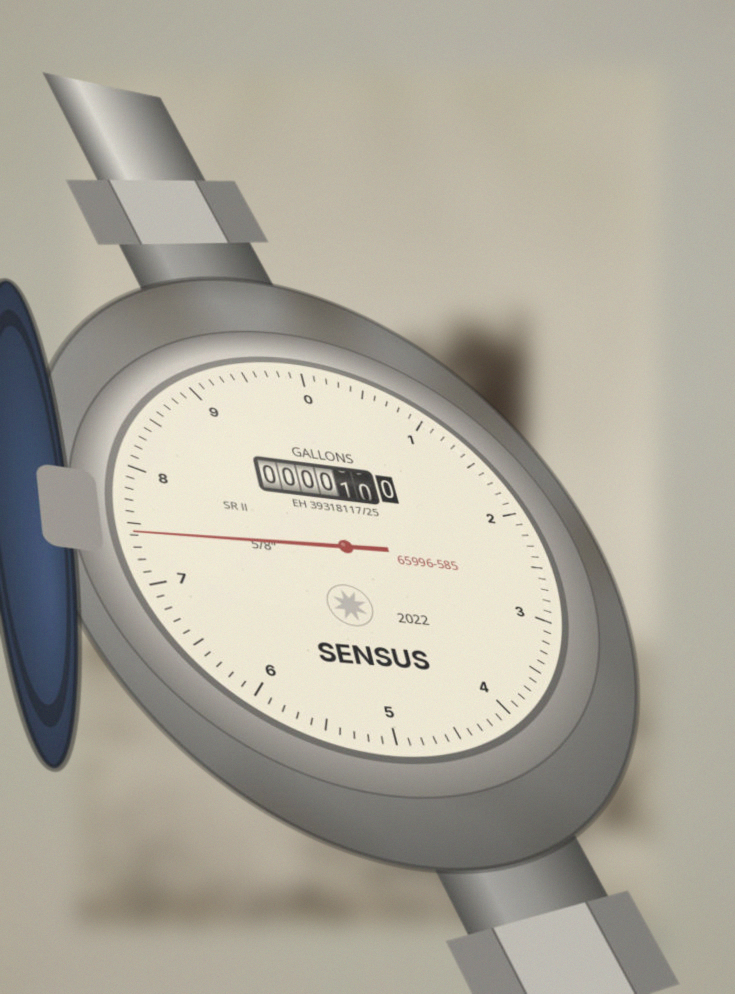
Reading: 97.4 gal
